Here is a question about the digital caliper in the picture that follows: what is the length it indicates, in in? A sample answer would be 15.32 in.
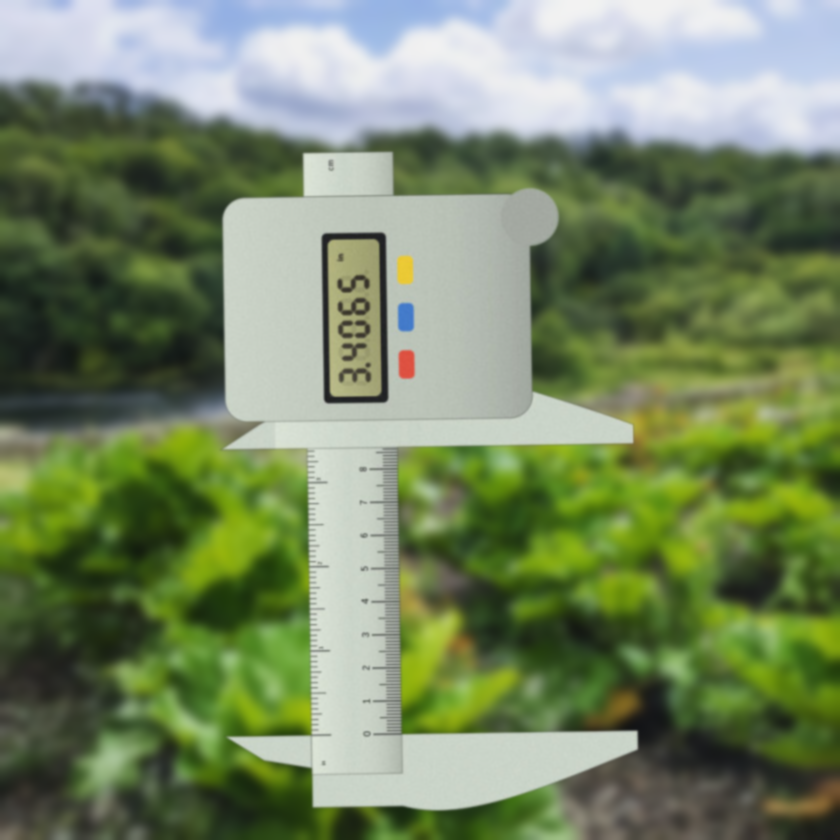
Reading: 3.4065 in
